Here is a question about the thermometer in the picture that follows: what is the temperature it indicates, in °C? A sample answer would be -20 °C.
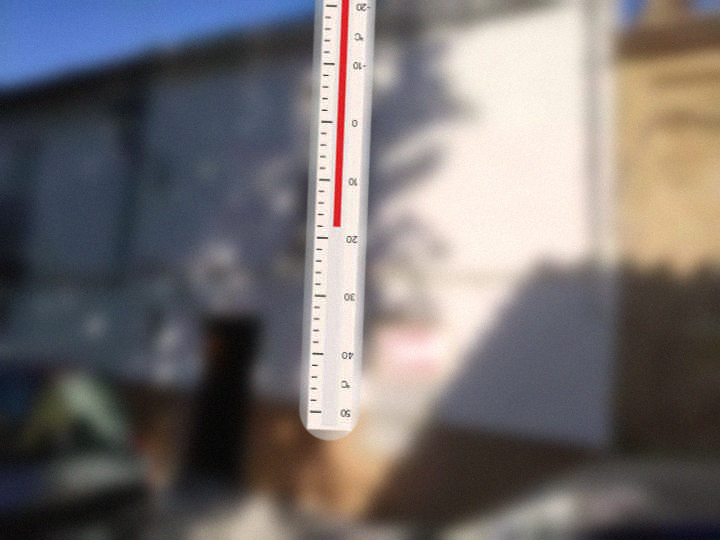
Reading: 18 °C
